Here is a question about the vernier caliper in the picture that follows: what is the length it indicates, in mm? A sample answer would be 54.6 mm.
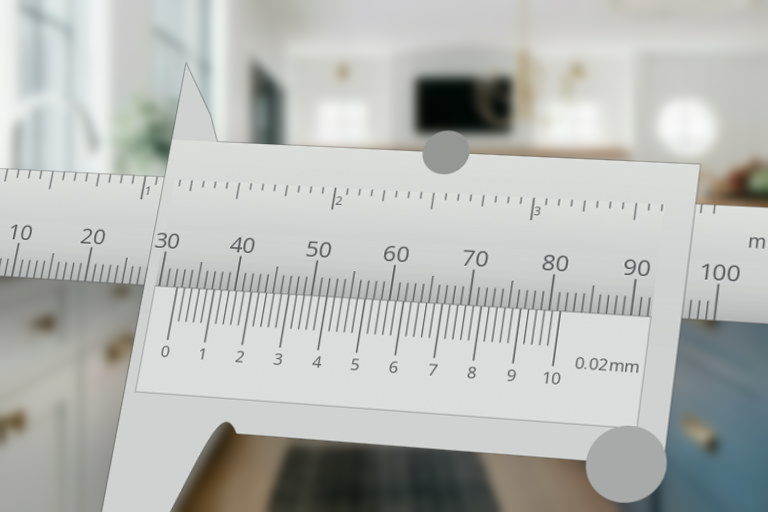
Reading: 32.4 mm
